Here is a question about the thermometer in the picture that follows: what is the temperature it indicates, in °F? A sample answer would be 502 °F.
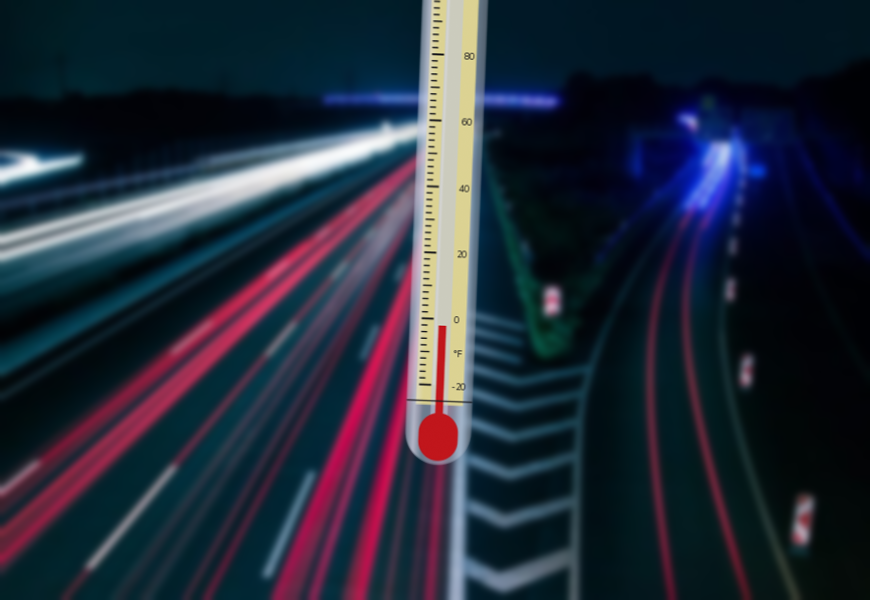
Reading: -2 °F
